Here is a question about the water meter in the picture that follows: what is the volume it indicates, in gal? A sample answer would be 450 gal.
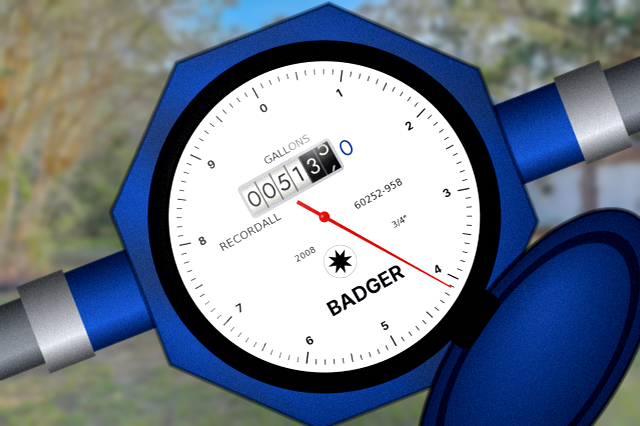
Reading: 51354.1 gal
